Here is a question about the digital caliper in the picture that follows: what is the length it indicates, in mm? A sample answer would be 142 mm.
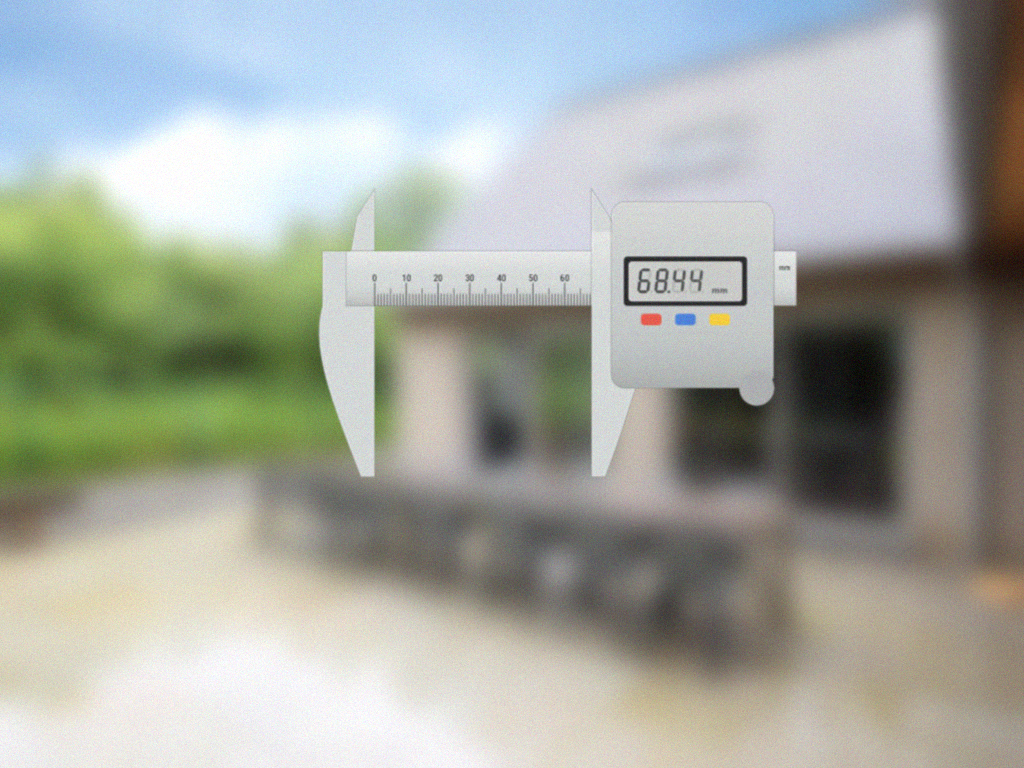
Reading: 68.44 mm
